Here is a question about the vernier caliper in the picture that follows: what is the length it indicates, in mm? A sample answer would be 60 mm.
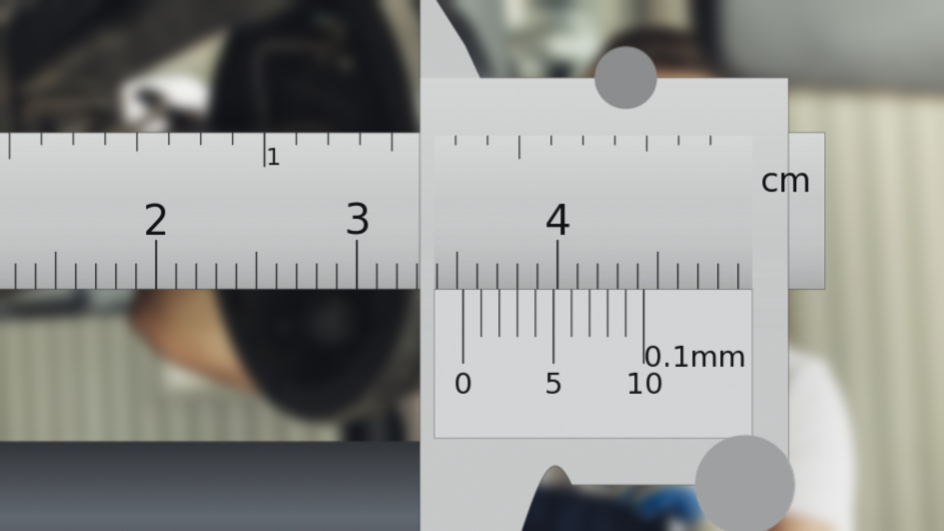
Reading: 35.3 mm
